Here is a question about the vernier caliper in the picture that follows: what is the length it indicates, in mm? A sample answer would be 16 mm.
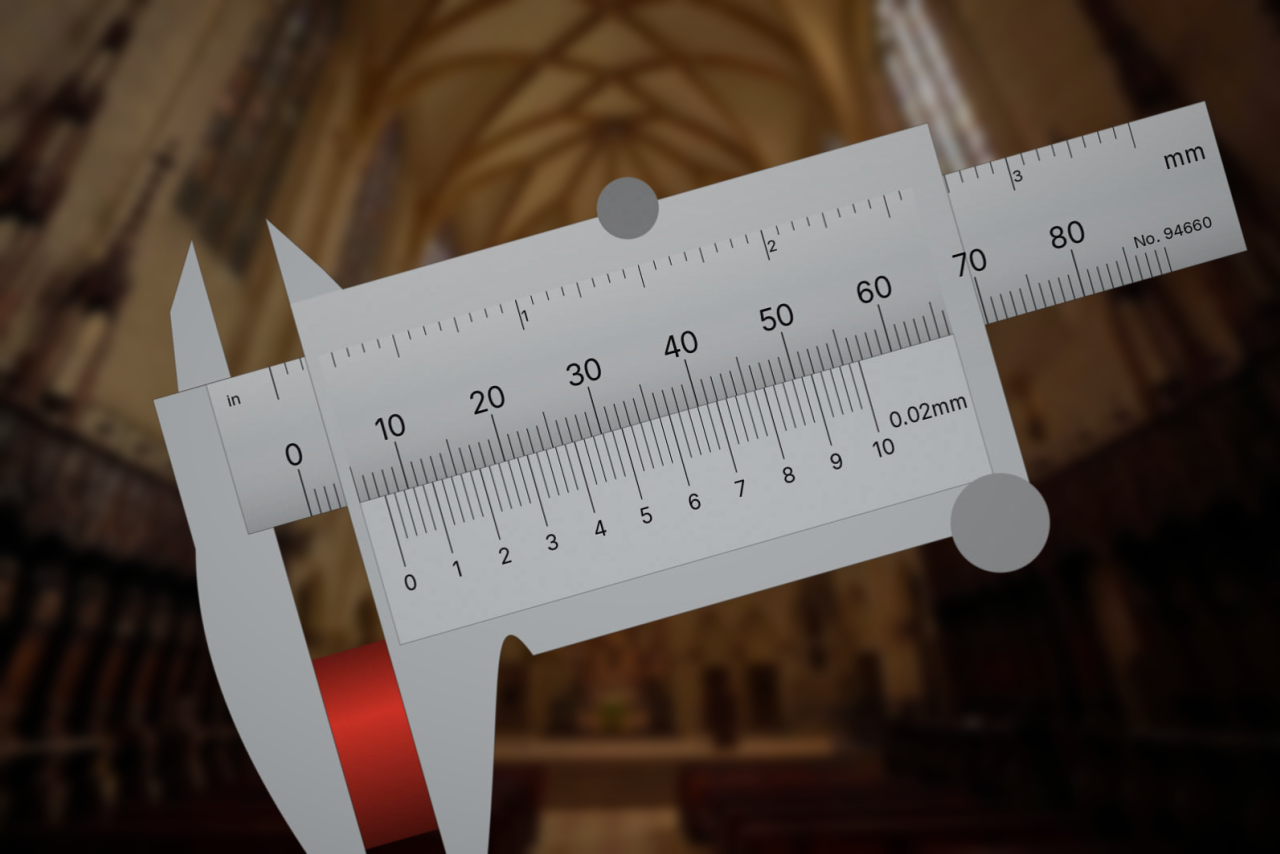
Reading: 7.6 mm
